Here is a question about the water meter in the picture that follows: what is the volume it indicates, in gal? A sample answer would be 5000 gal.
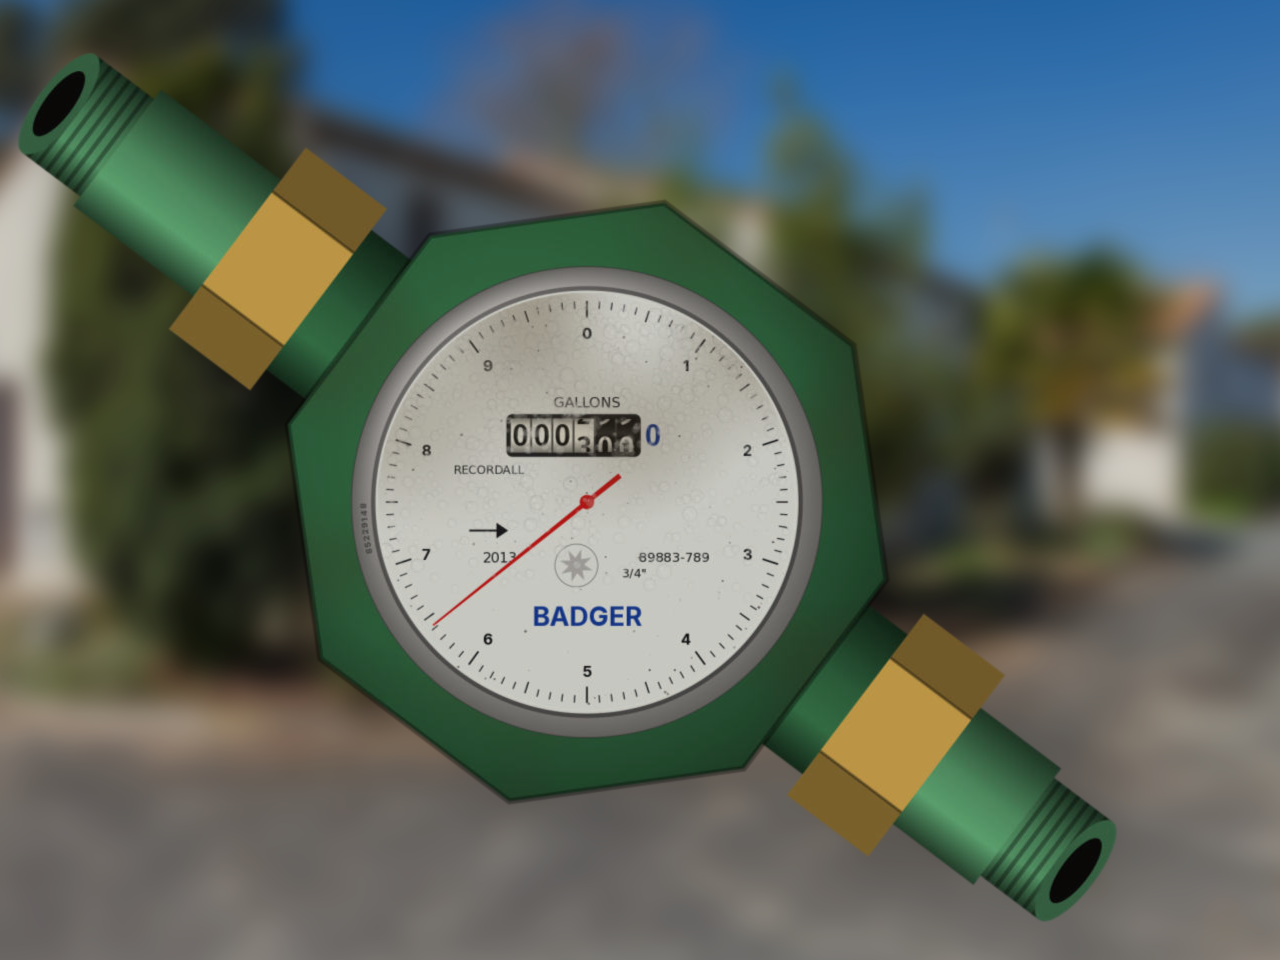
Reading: 2996.4 gal
